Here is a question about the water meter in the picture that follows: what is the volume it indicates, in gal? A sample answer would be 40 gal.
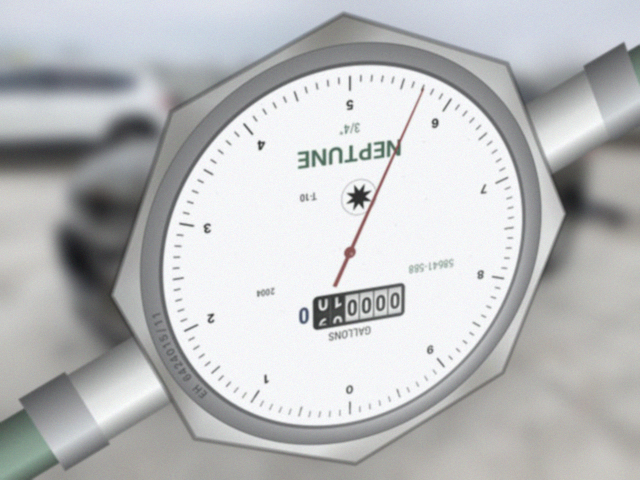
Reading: 95.7 gal
